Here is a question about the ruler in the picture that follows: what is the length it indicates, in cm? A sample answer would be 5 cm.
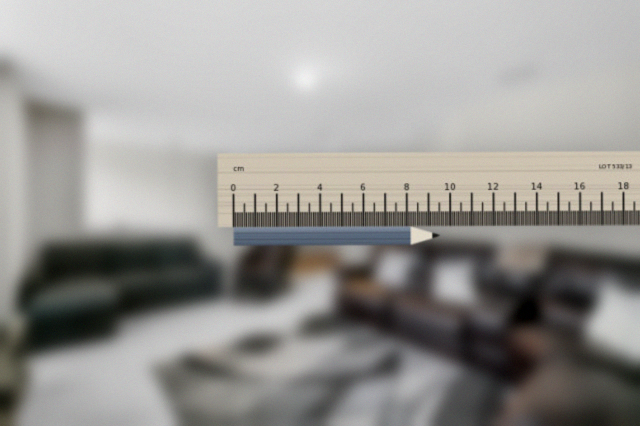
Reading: 9.5 cm
